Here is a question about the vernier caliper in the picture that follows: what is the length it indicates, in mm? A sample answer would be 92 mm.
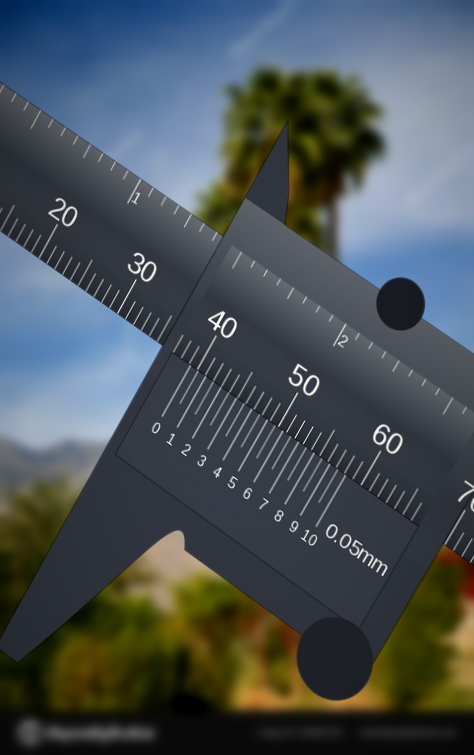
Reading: 39.2 mm
